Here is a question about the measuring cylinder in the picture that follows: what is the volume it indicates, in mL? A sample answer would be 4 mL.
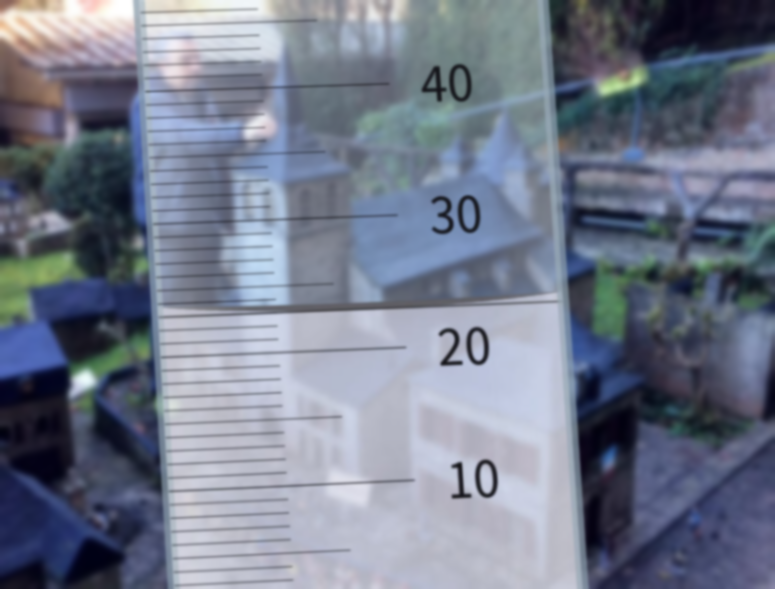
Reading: 23 mL
